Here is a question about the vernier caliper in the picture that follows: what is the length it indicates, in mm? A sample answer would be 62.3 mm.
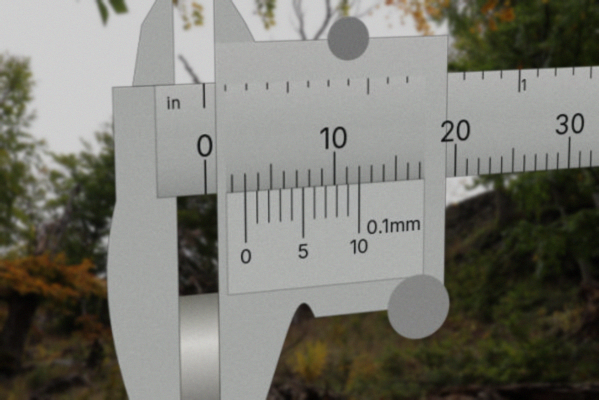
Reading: 3.0 mm
